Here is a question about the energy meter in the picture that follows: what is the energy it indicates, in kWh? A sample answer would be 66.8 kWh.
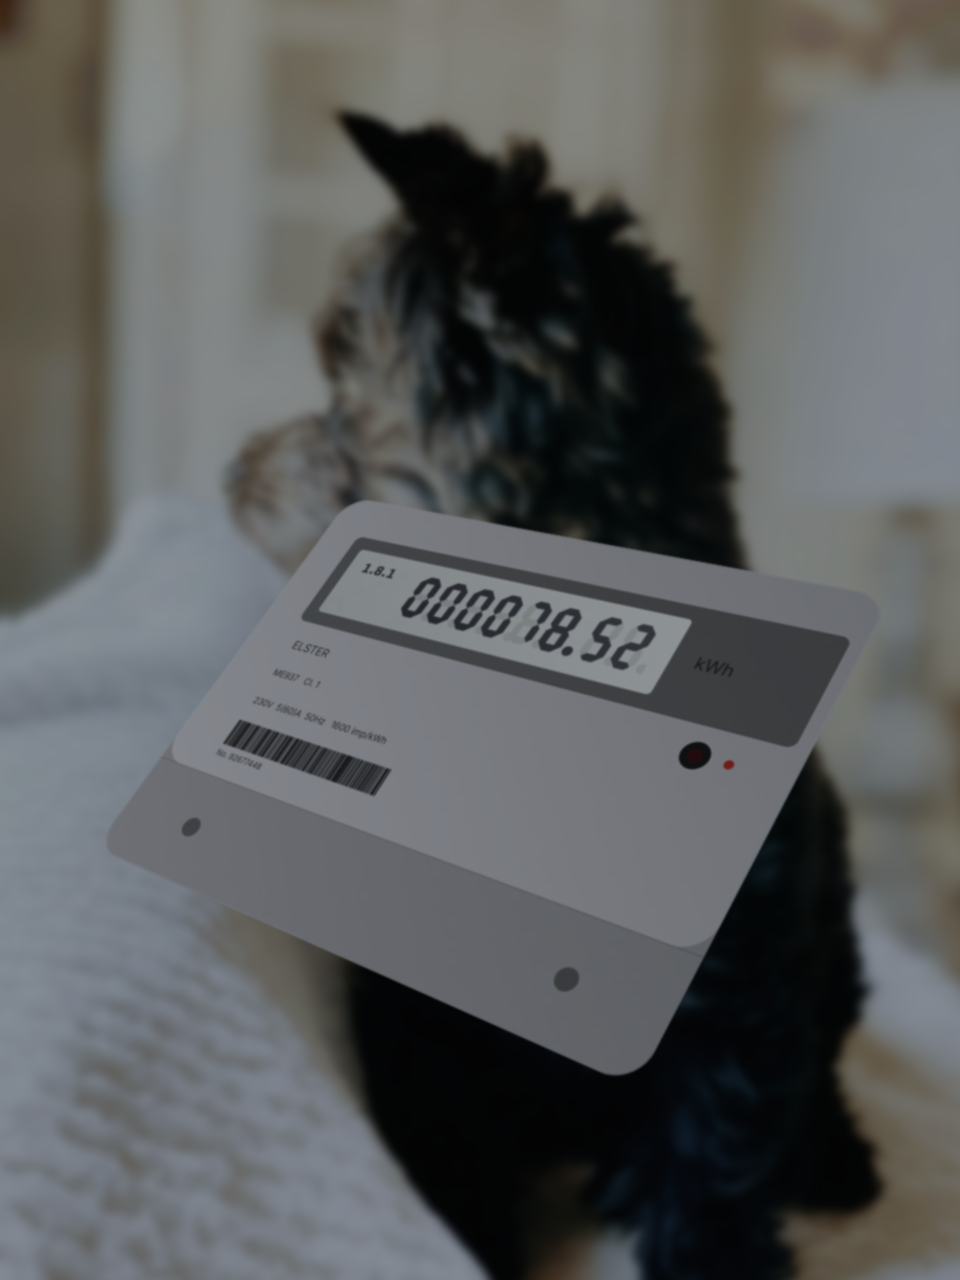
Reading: 78.52 kWh
